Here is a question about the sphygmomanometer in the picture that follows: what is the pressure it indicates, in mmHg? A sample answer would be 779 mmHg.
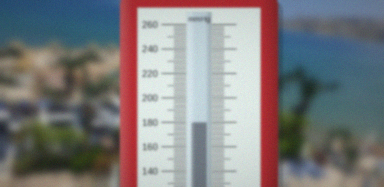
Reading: 180 mmHg
